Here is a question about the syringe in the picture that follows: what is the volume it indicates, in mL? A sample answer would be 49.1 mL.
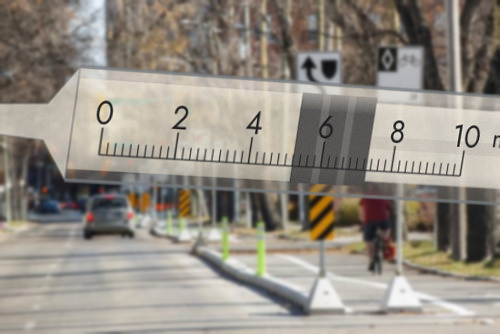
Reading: 5.2 mL
